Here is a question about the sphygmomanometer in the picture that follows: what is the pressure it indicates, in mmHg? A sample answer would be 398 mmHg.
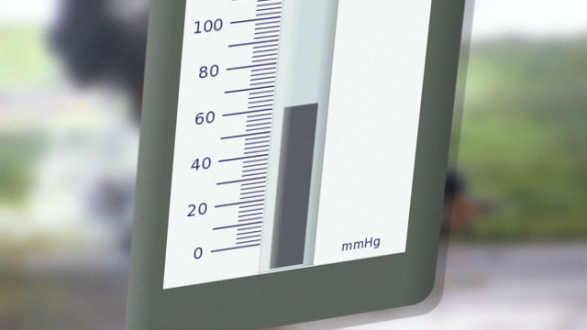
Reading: 60 mmHg
